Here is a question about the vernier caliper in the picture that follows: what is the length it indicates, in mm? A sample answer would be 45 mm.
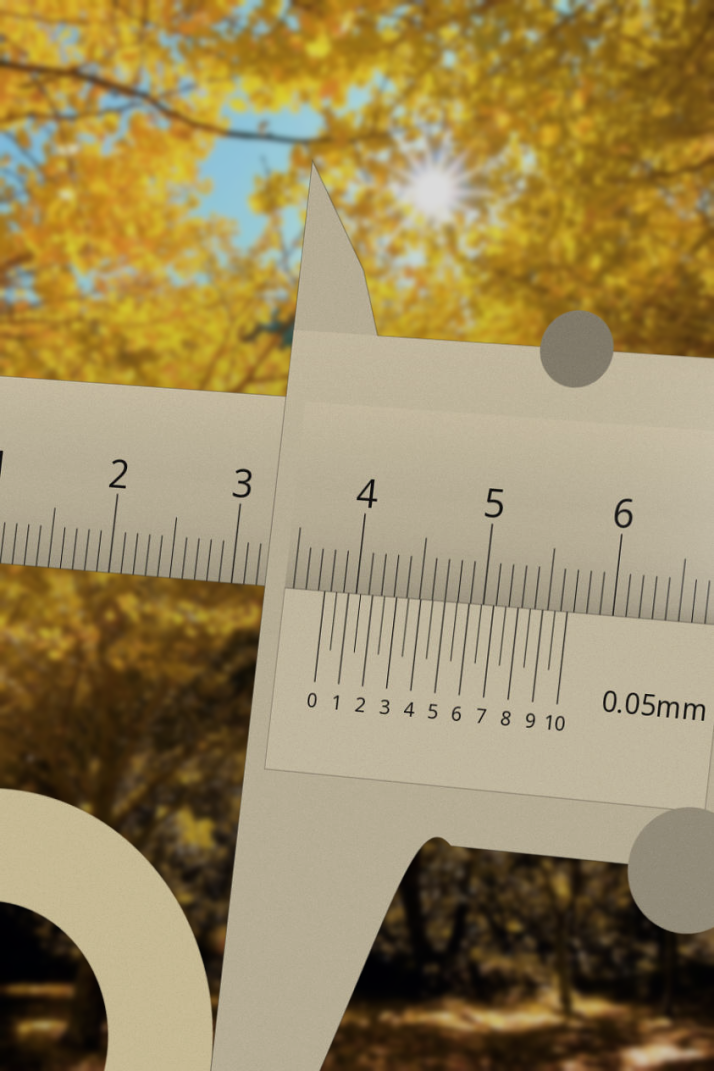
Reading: 37.5 mm
